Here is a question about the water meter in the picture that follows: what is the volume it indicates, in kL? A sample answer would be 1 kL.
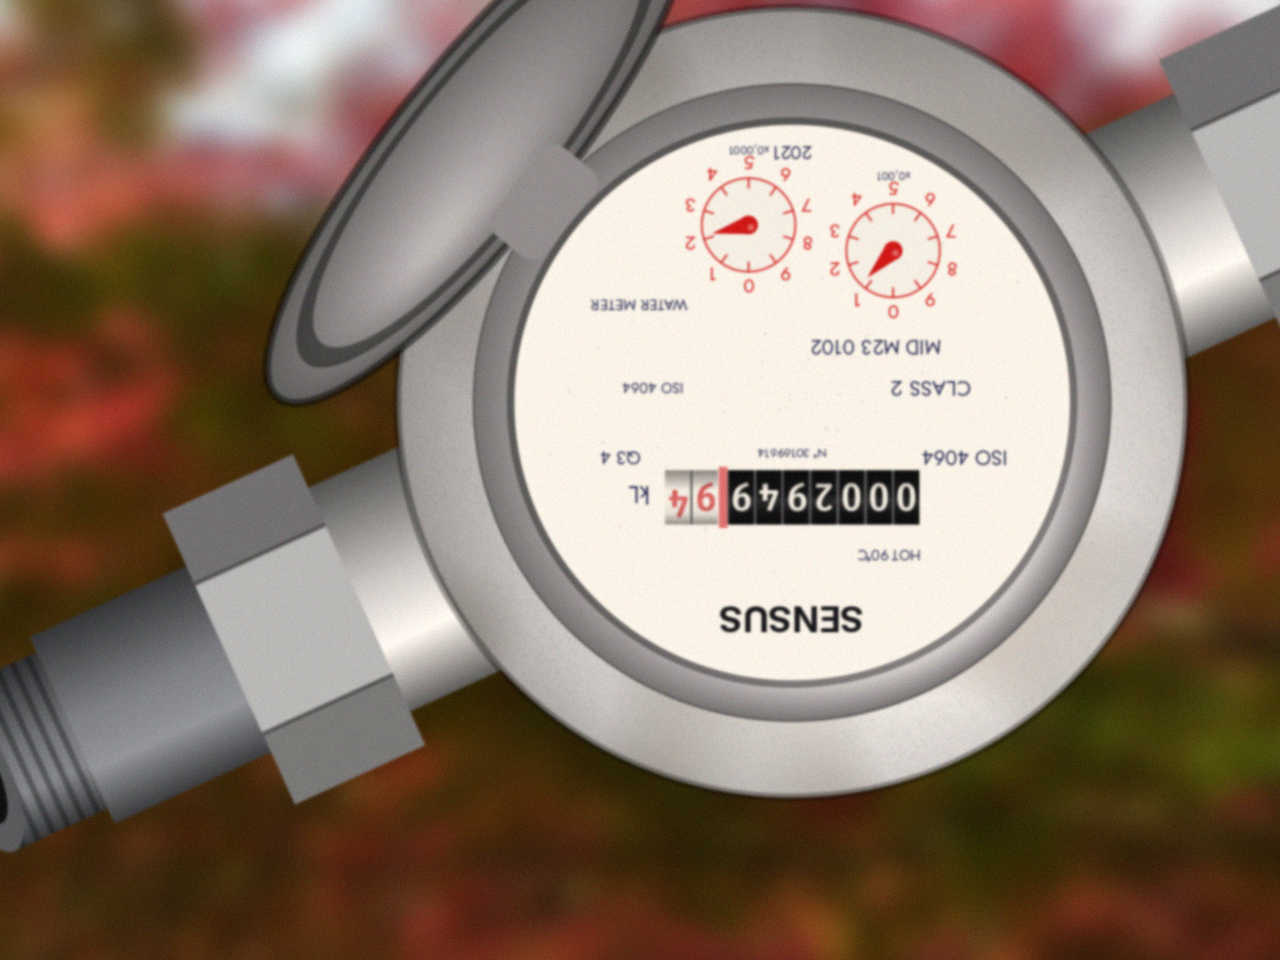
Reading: 2949.9412 kL
